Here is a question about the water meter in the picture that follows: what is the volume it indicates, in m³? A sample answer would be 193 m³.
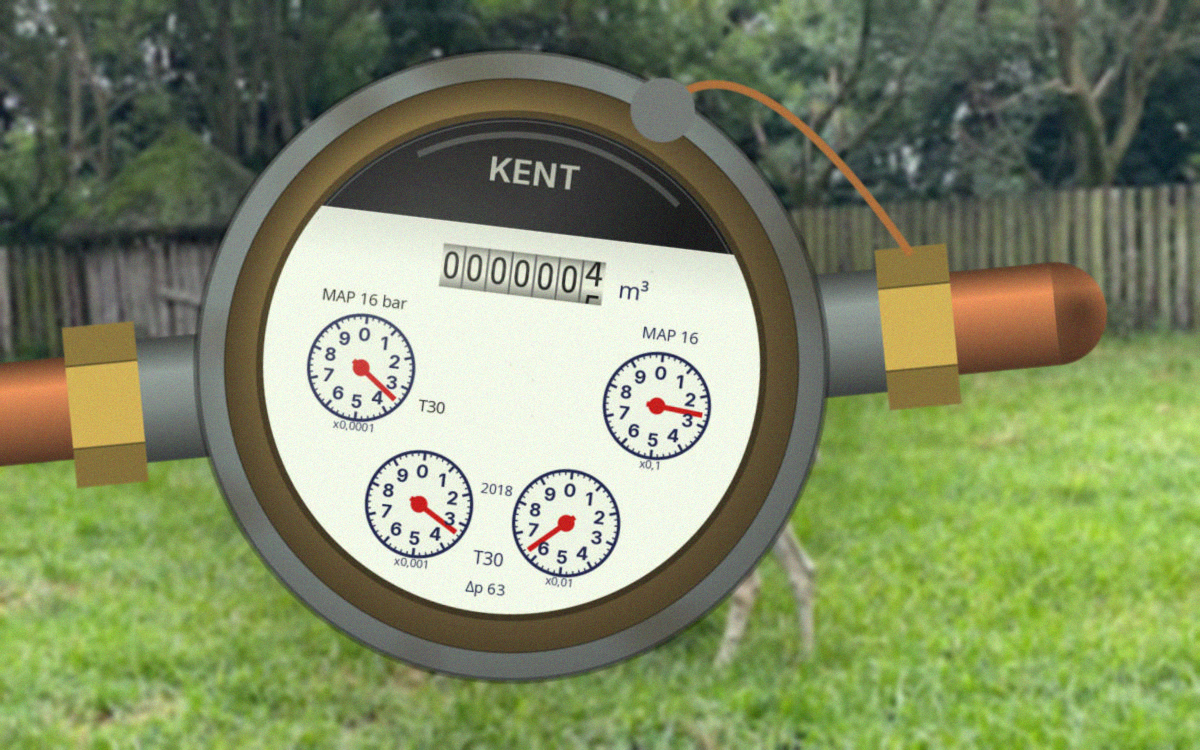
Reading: 4.2633 m³
